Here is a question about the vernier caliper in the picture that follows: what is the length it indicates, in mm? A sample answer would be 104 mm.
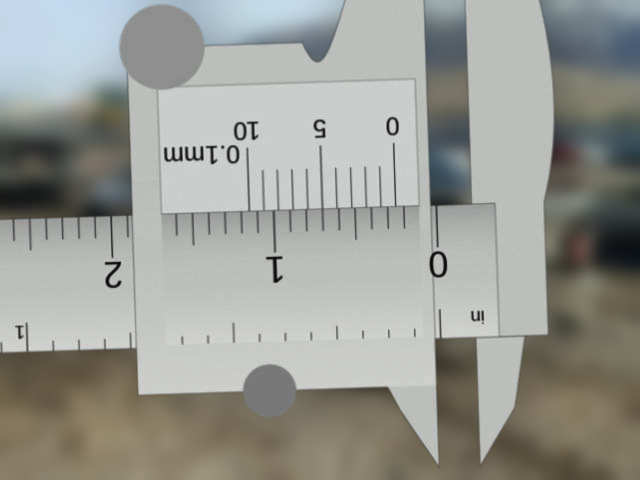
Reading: 2.5 mm
